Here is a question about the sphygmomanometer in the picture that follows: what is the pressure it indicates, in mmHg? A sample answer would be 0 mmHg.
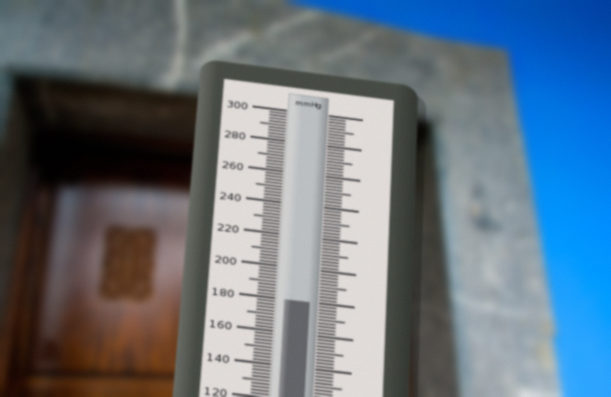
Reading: 180 mmHg
